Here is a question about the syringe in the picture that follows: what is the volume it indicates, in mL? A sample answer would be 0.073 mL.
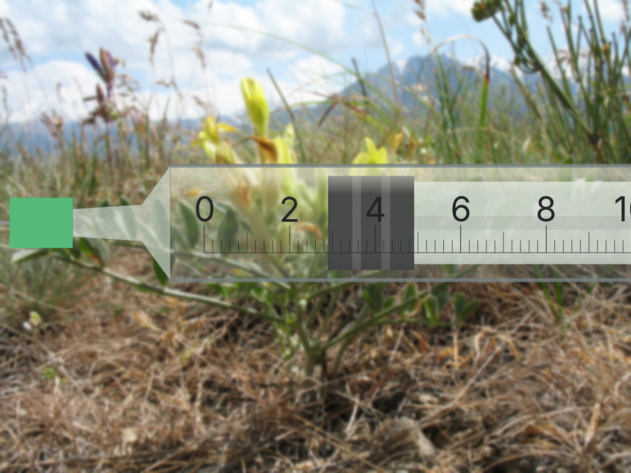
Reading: 2.9 mL
